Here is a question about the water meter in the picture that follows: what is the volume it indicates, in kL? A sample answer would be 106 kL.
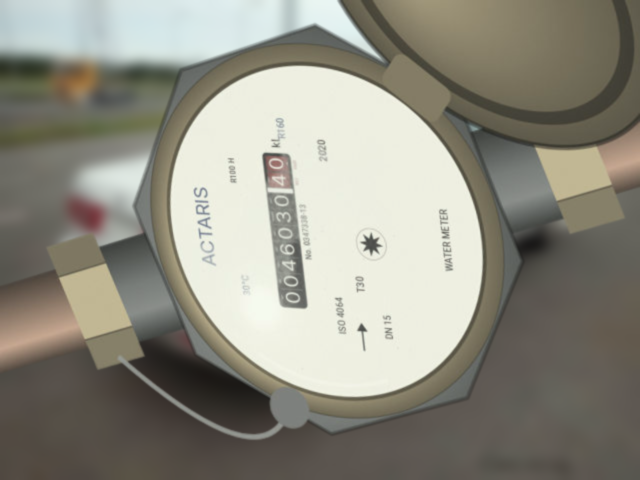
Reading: 46030.40 kL
